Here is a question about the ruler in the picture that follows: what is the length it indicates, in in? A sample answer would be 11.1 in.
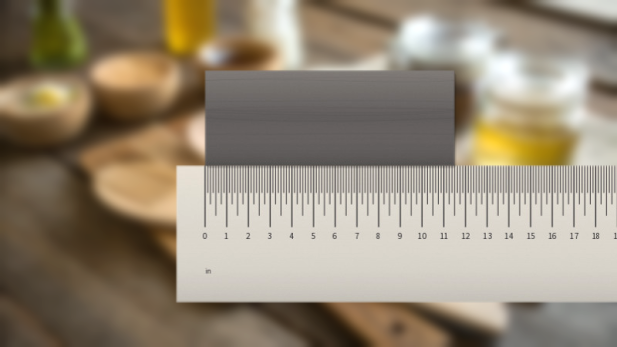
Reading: 11.5 in
